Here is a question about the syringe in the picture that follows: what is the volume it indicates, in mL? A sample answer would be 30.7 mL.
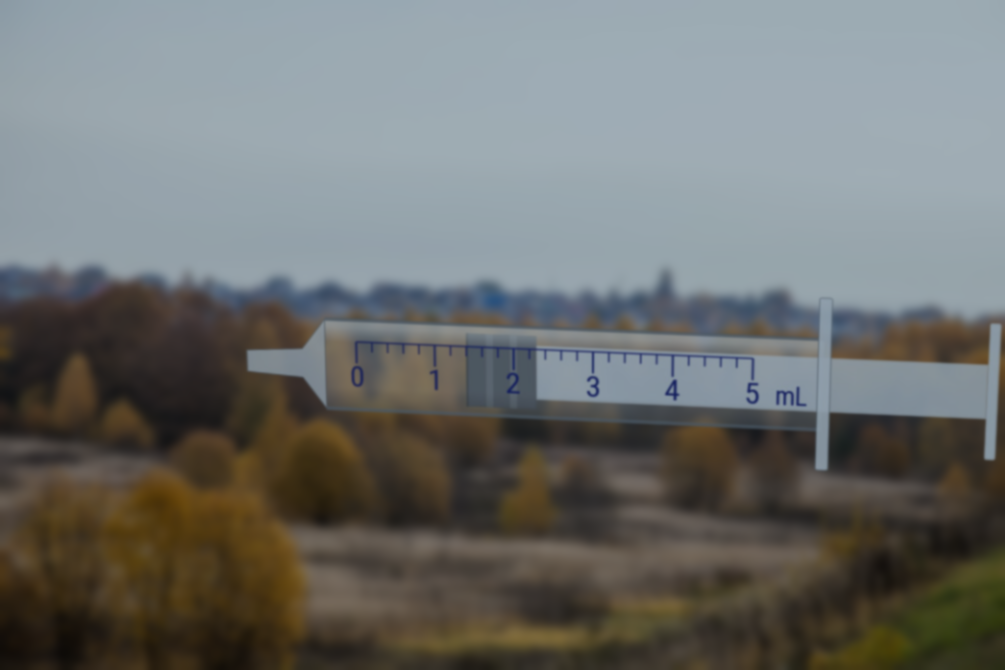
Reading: 1.4 mL
